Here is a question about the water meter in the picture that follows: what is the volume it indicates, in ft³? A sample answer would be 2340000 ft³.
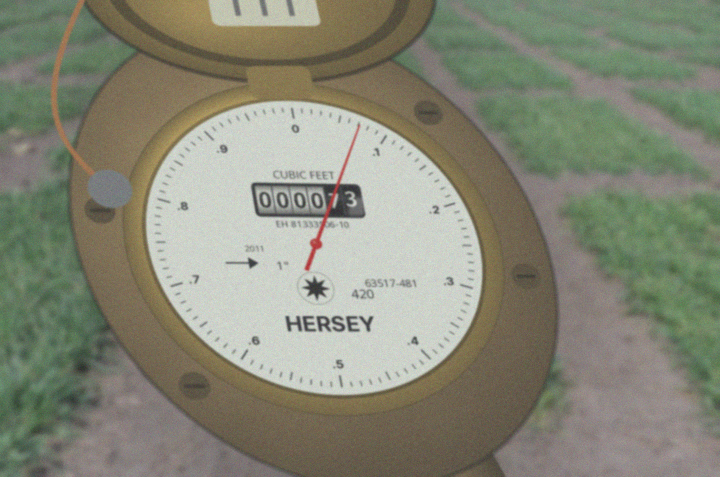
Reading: 73.07 ft³
